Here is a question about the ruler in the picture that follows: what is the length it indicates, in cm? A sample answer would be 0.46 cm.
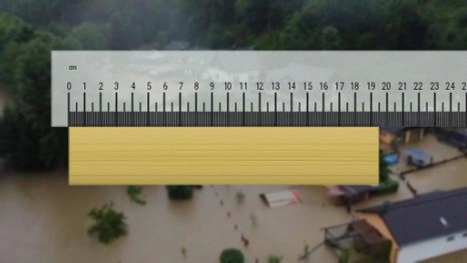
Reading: 19.5 cm
